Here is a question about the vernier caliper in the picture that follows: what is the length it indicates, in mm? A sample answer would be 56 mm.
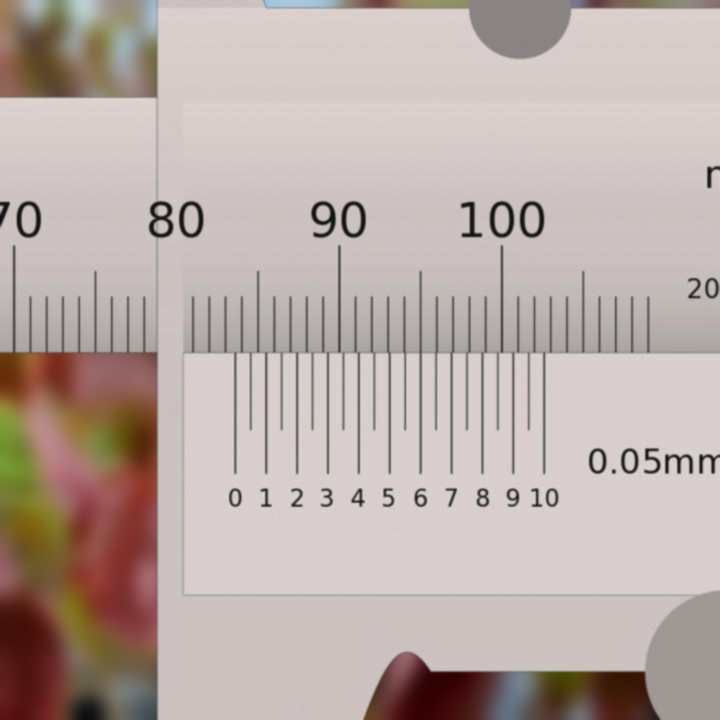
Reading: 83.6 mm
